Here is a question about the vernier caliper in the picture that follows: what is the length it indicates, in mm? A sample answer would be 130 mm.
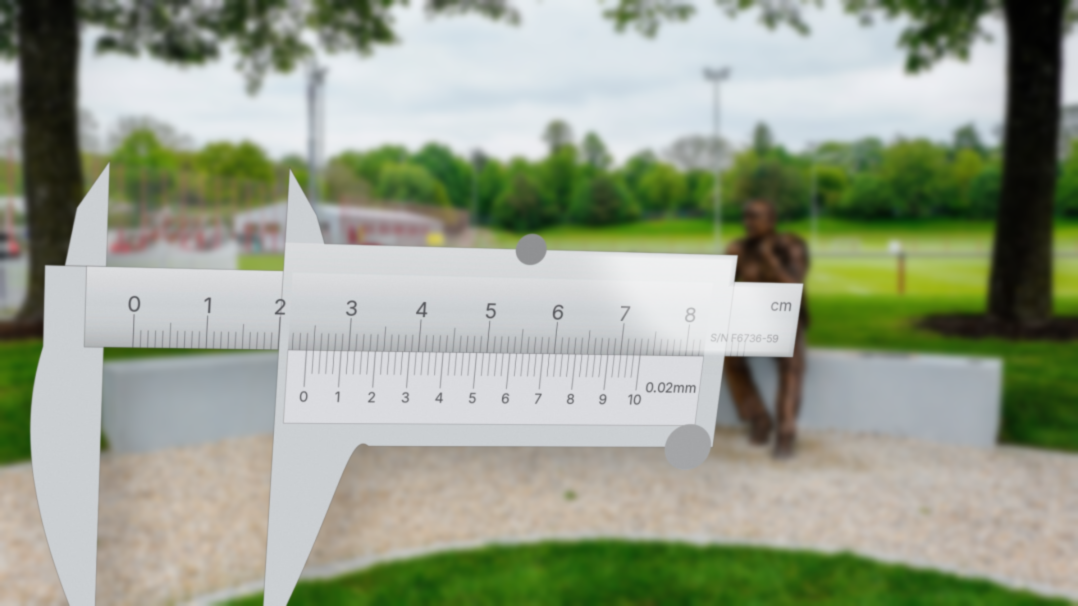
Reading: 24.0 mm
